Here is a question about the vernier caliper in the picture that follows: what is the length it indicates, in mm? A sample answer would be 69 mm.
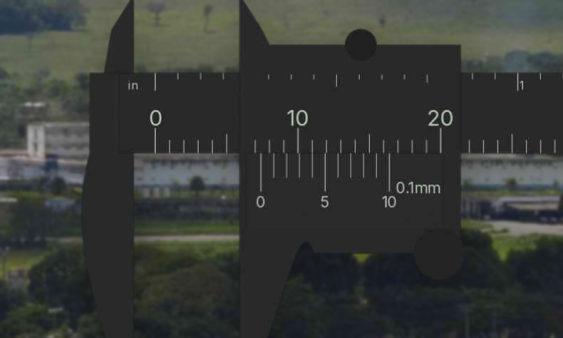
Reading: 7.4 mm
